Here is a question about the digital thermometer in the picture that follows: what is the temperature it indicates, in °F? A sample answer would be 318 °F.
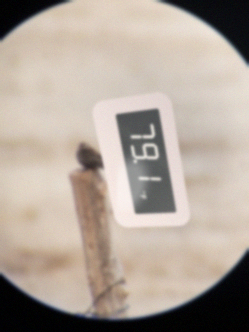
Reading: 79.1 °F
